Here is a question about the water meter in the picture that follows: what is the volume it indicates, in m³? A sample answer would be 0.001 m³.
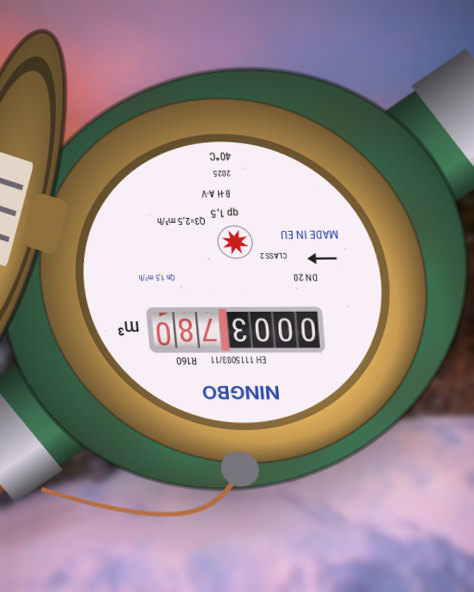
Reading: 3.780 m³
